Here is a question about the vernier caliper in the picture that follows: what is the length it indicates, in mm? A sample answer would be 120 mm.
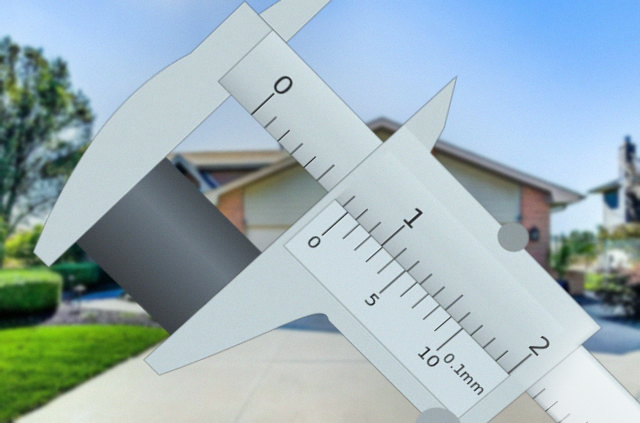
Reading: 7.4 mm
